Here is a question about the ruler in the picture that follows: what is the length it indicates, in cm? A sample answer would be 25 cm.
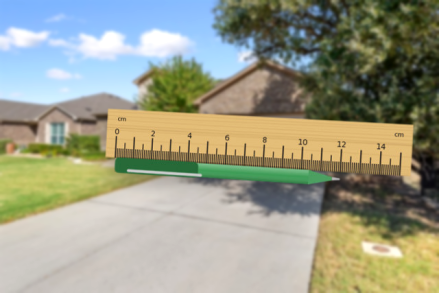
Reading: 12 cm
